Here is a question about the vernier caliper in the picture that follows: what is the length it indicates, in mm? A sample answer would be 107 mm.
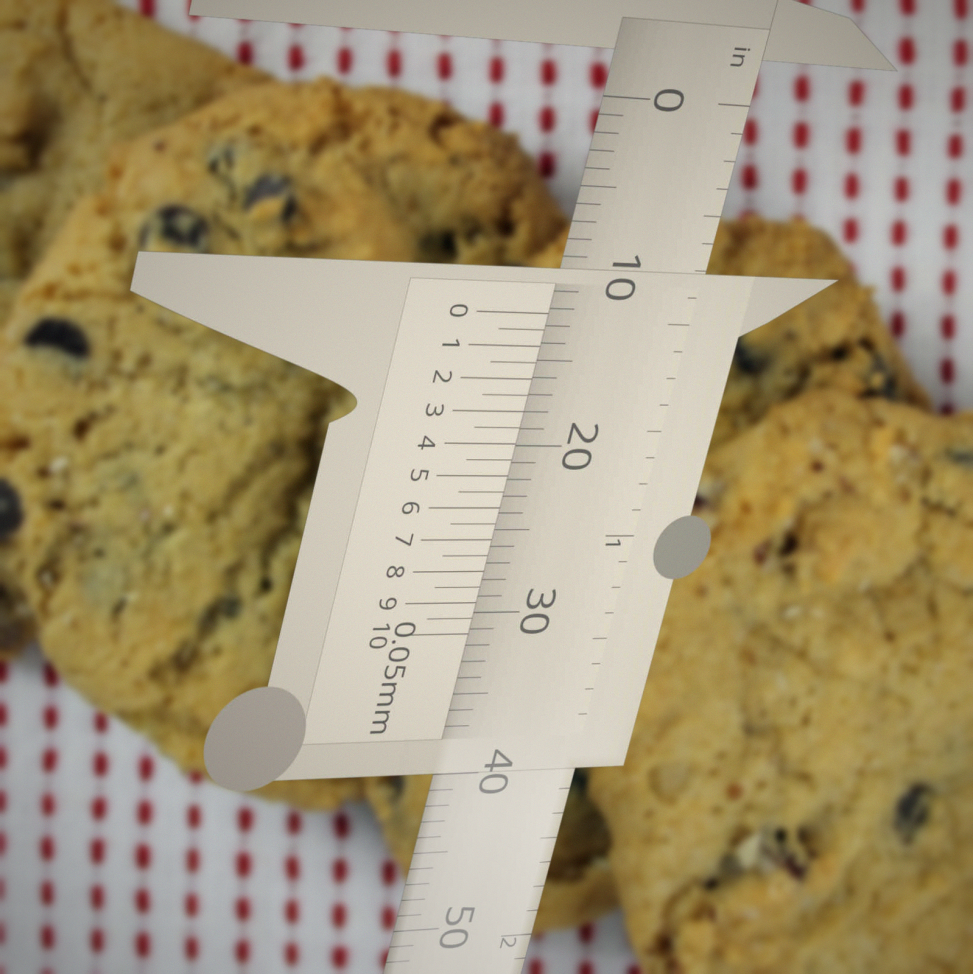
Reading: 12.3 mm
